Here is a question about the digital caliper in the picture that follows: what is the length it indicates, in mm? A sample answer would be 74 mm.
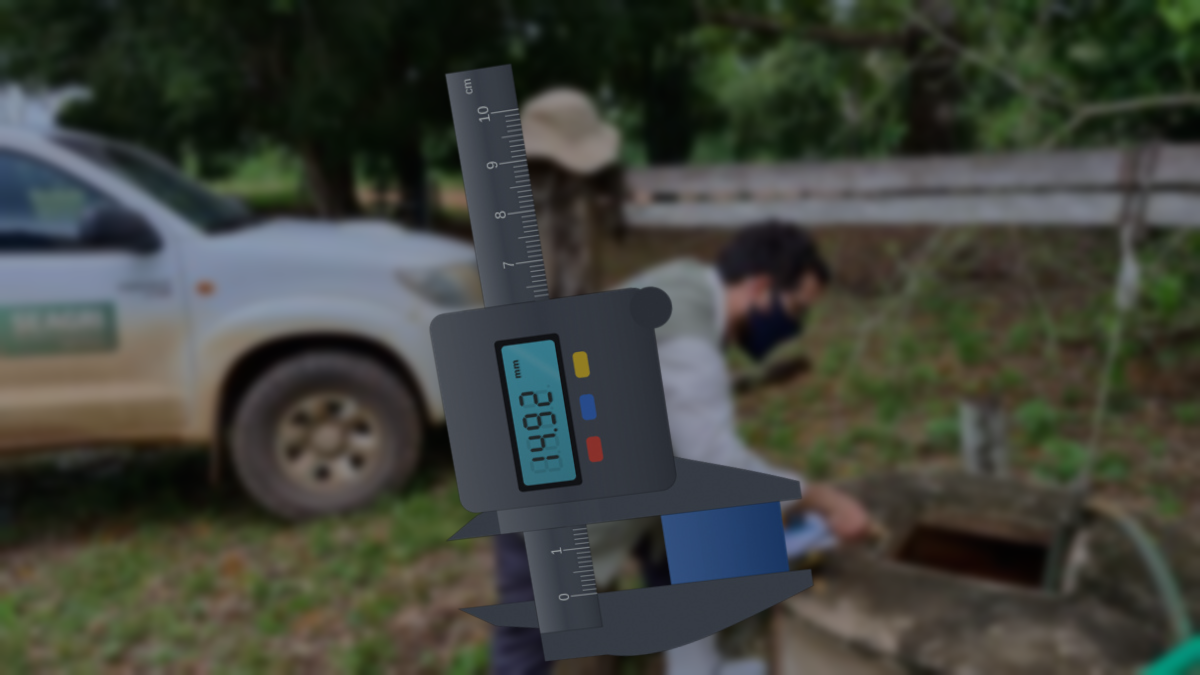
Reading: 14.92 mm
